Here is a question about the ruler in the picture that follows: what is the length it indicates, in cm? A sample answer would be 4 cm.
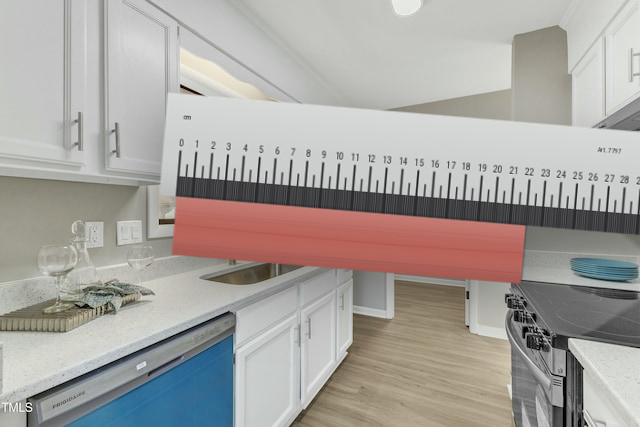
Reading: 22 cm
